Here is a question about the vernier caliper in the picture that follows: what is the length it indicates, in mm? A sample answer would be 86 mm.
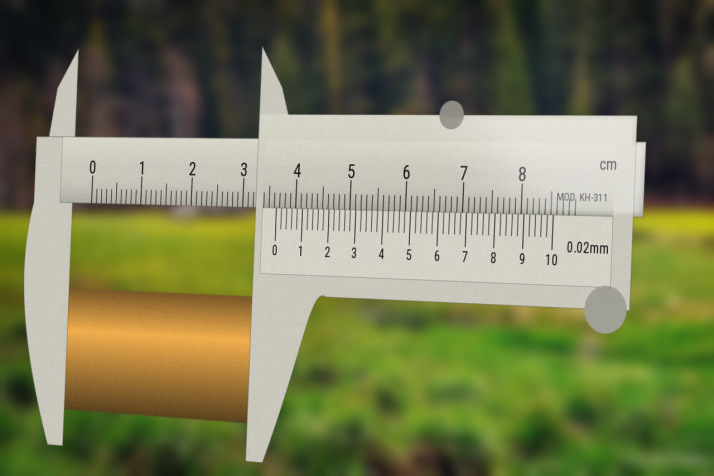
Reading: 36.4 mm
